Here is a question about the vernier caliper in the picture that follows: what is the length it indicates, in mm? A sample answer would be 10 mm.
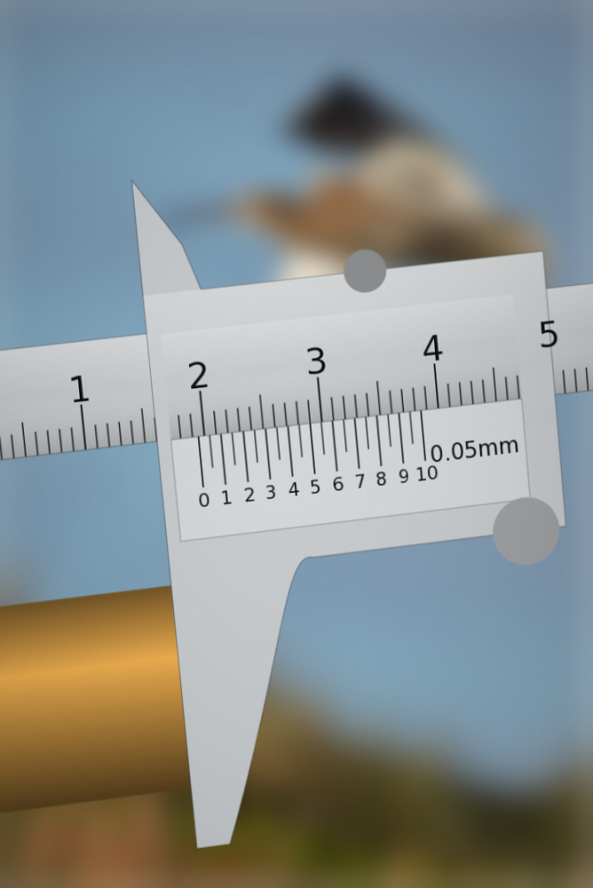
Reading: 19.5 mm
